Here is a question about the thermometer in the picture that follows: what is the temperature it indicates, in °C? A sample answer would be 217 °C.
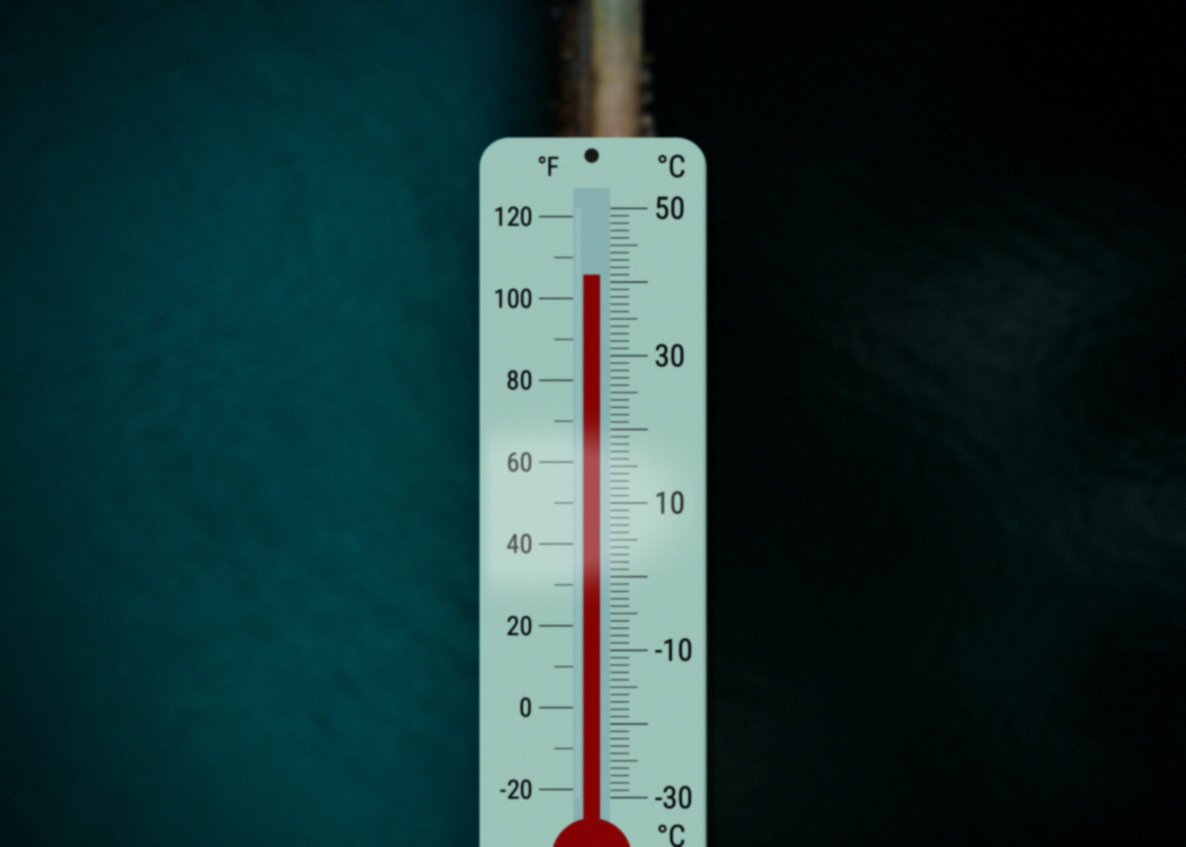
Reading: 41 °C
